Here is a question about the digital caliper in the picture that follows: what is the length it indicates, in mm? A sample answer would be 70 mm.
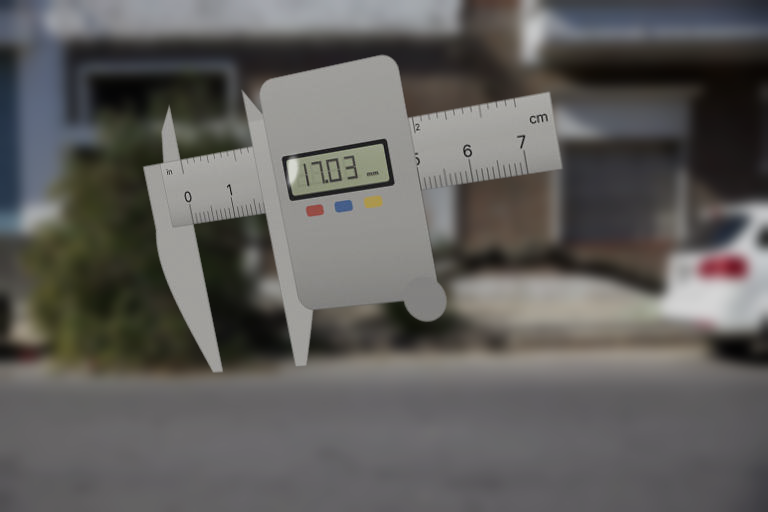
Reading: 17.03 mm
